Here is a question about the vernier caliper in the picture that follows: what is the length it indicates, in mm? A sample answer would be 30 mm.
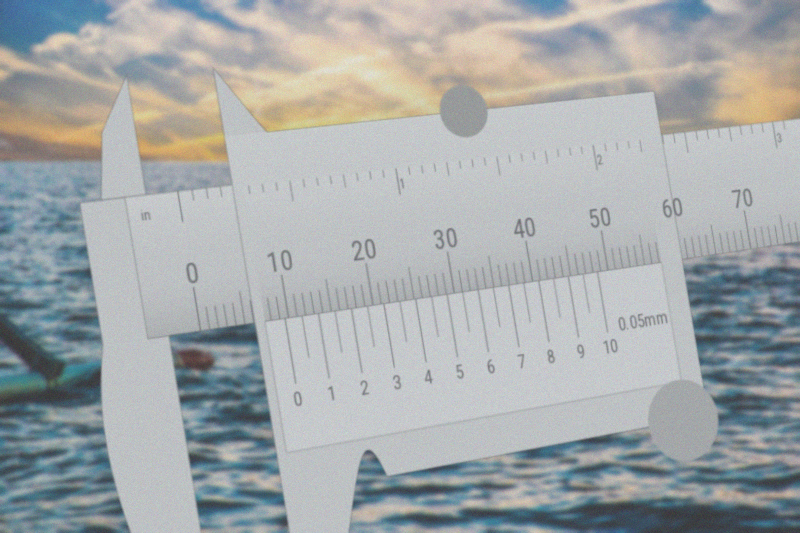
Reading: 9.6 mm
